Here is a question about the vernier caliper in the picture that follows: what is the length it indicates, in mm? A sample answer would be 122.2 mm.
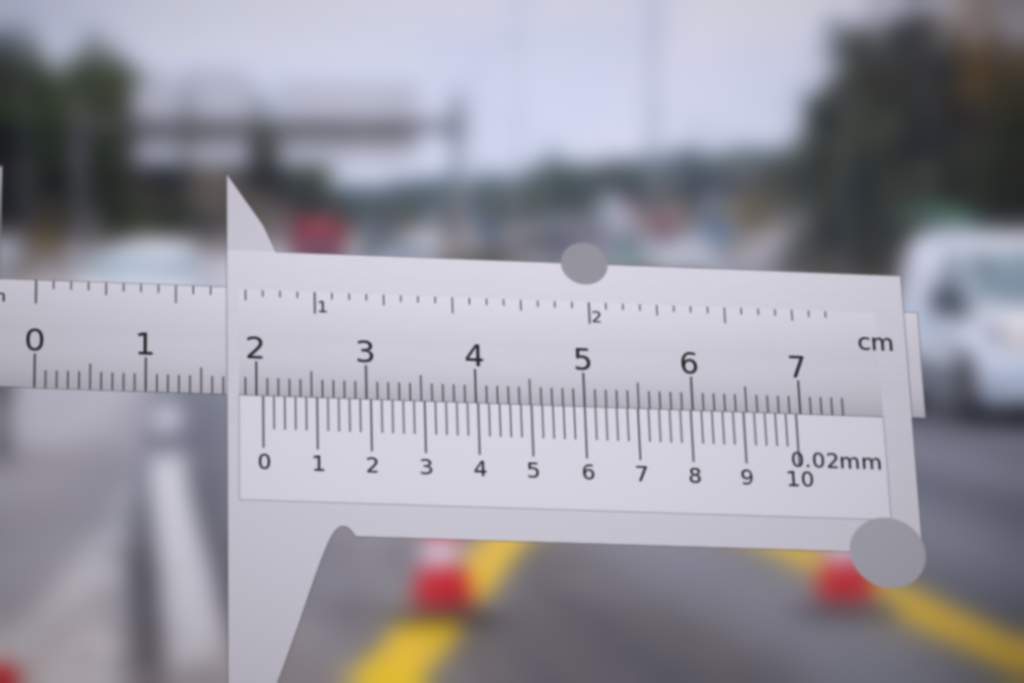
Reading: 20.6 mm
